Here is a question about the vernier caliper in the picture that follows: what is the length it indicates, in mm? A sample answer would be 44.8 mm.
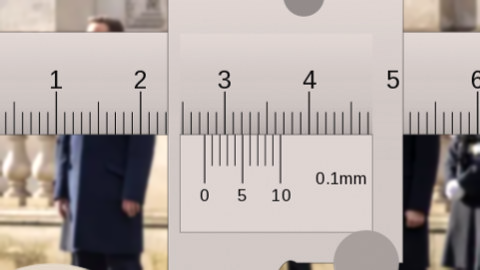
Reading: 27.6 mm
